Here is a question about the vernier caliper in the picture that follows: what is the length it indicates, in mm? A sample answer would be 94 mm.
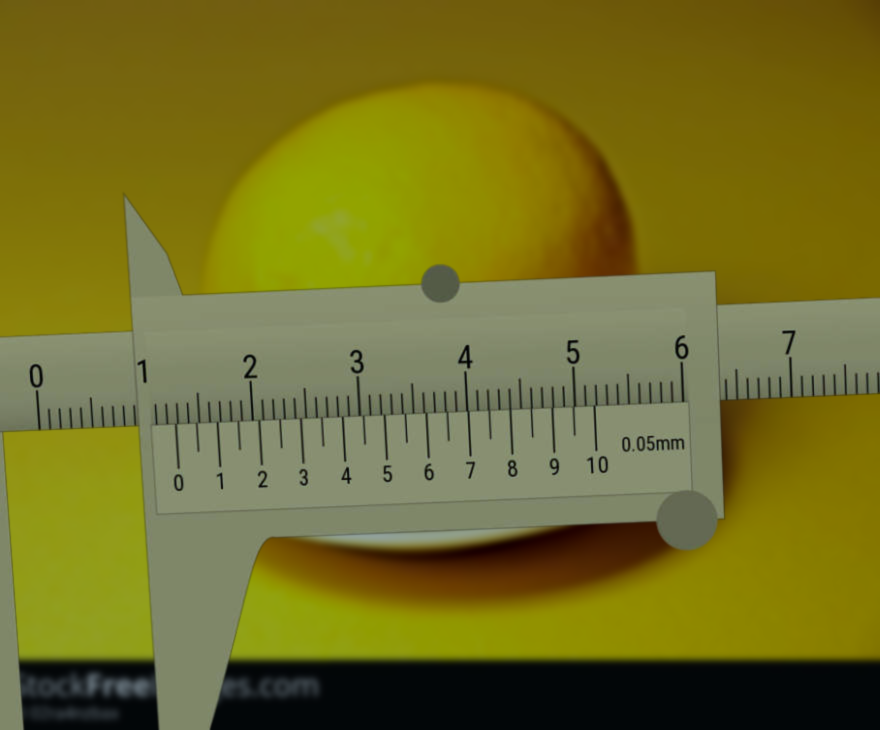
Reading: 12.8 mm
